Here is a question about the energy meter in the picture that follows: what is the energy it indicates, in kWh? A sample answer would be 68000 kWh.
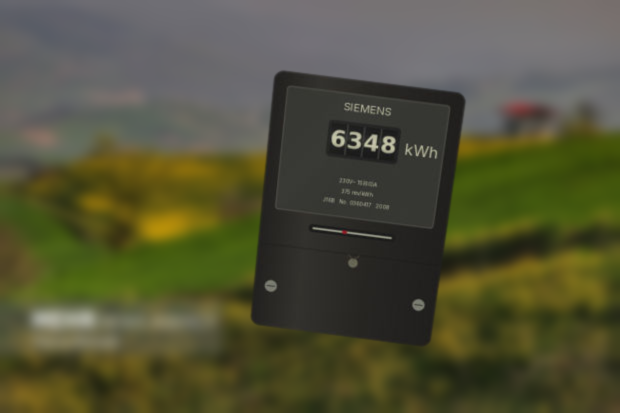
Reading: 6348 kWh
